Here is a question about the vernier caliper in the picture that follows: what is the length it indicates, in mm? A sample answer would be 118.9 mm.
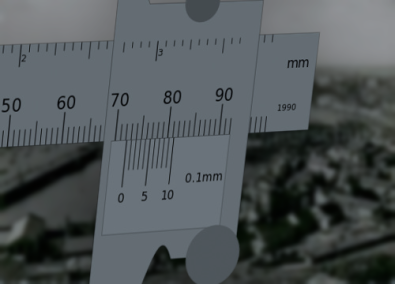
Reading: 72.2 mm
